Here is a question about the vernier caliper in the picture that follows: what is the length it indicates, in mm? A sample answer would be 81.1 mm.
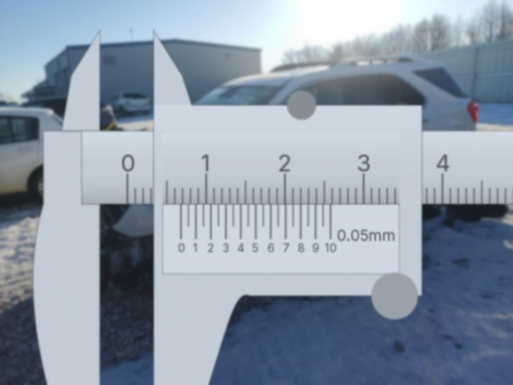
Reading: 6.8 mm
